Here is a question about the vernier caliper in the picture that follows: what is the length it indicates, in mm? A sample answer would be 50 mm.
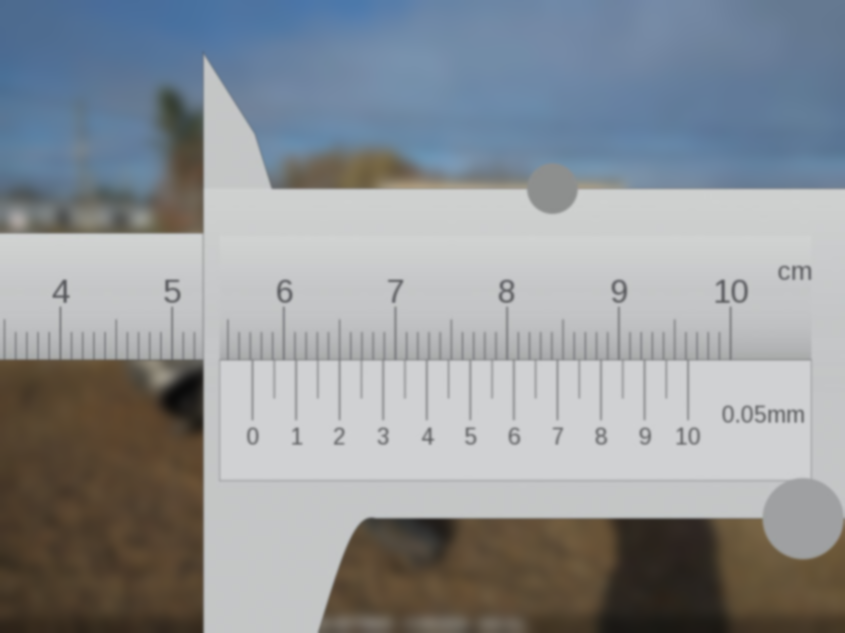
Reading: 57.2 mm
